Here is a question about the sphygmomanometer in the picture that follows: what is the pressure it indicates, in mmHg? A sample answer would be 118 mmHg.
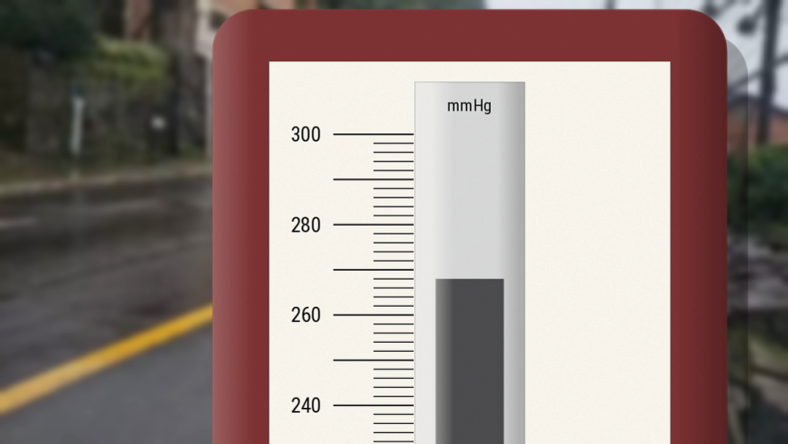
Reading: 268 mmHg
